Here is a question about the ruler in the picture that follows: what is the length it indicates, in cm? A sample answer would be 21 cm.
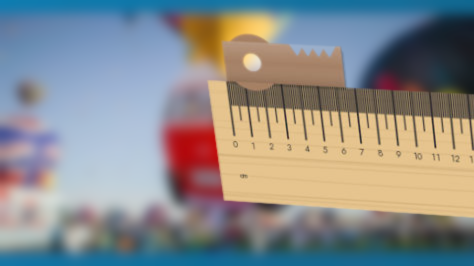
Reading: 6.5 cm
